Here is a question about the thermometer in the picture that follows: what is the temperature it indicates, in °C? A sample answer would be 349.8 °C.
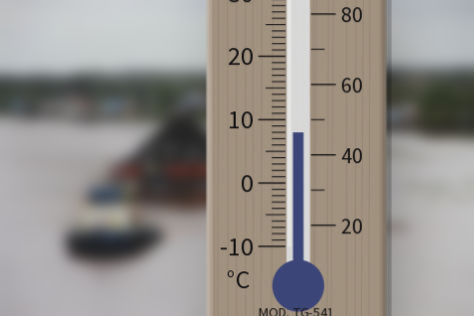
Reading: 8 °C
